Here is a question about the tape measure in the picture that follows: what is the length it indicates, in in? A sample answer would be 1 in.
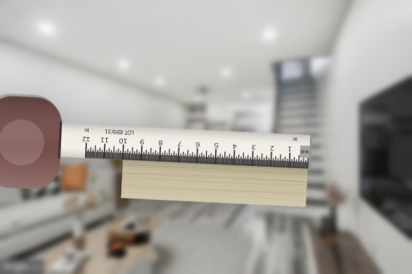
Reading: 10 in
